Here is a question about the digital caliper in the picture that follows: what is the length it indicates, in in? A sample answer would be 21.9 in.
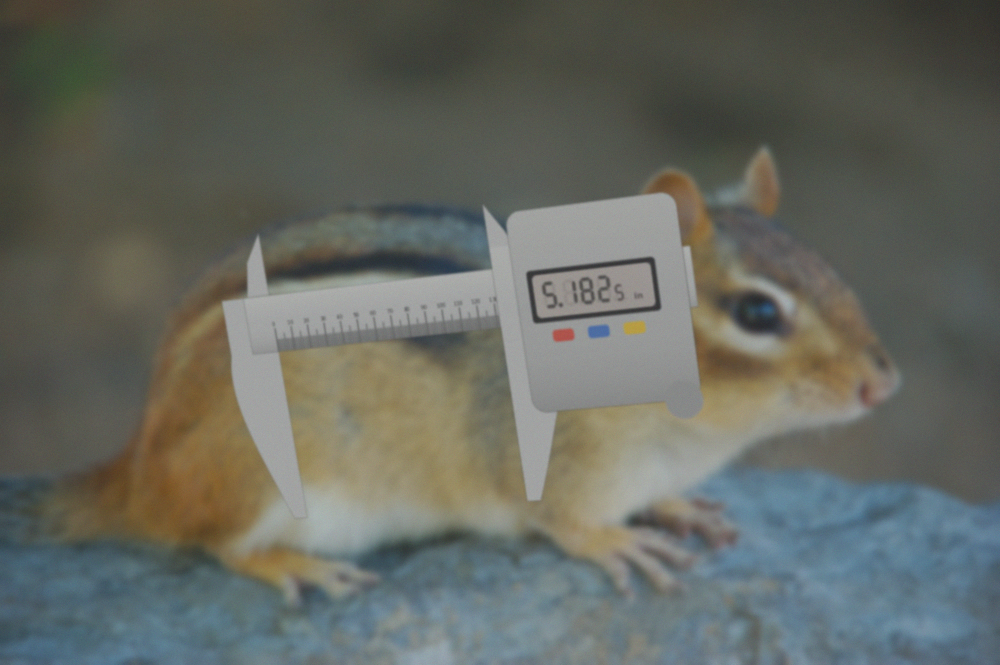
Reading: 5.1825 in
